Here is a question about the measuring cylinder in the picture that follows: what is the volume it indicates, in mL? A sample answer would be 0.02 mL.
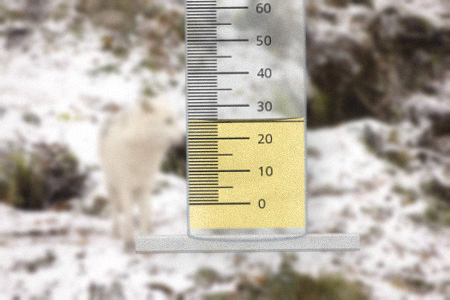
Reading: 25 mL
